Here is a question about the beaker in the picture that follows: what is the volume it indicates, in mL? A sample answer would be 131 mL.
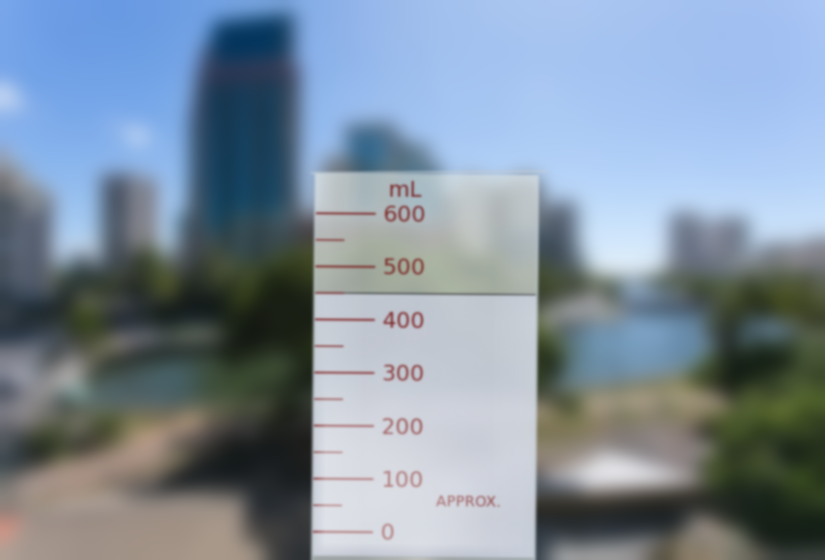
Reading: 450 mL
